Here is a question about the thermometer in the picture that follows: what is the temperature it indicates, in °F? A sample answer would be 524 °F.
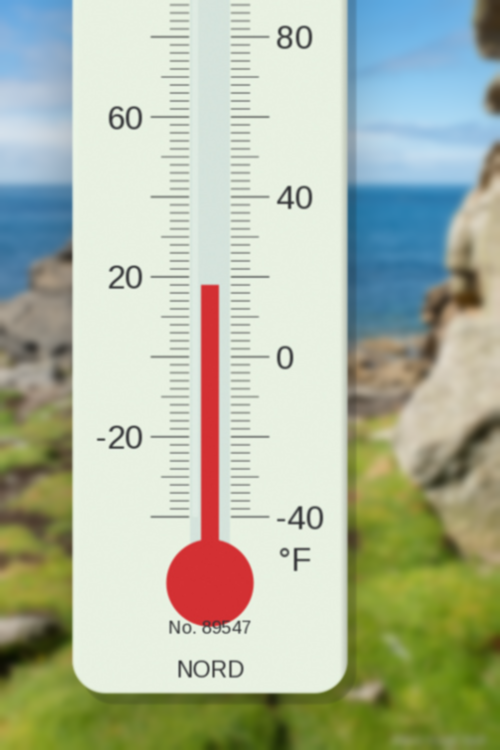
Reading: 18 °F
